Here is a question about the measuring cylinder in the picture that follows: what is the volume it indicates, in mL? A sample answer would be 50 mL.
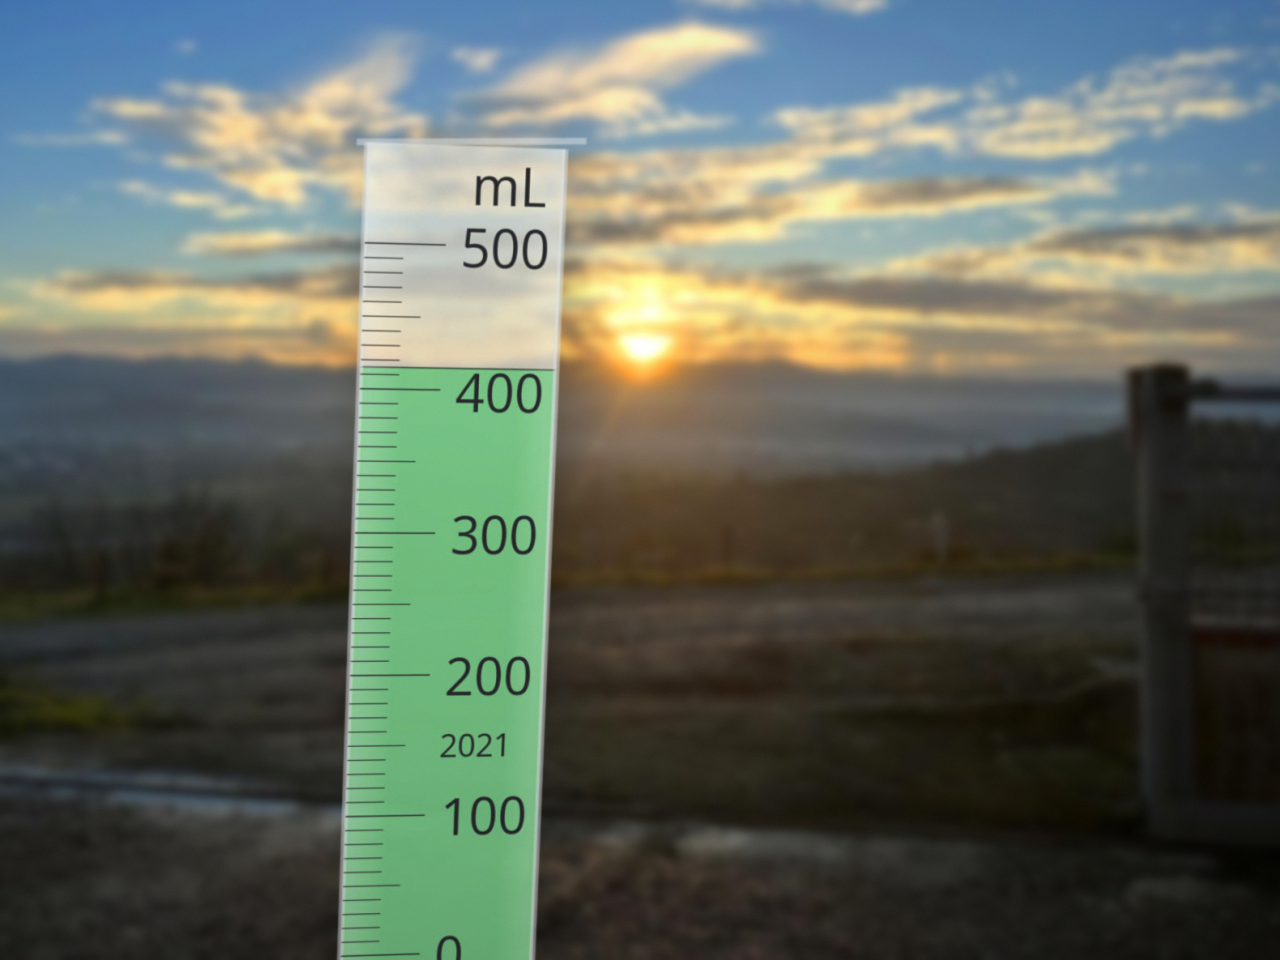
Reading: 415 mL
